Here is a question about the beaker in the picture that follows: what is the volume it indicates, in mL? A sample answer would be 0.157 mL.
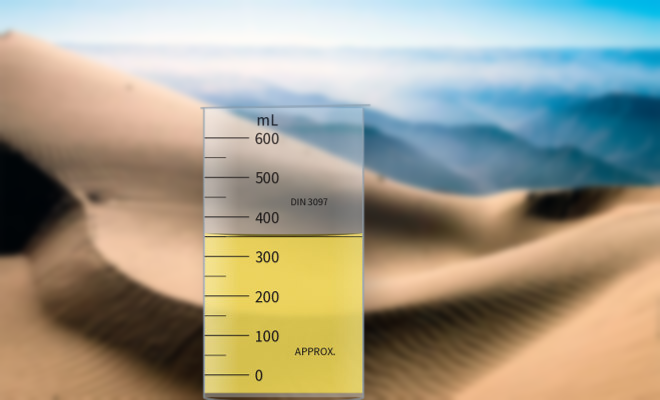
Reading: 350 mL
